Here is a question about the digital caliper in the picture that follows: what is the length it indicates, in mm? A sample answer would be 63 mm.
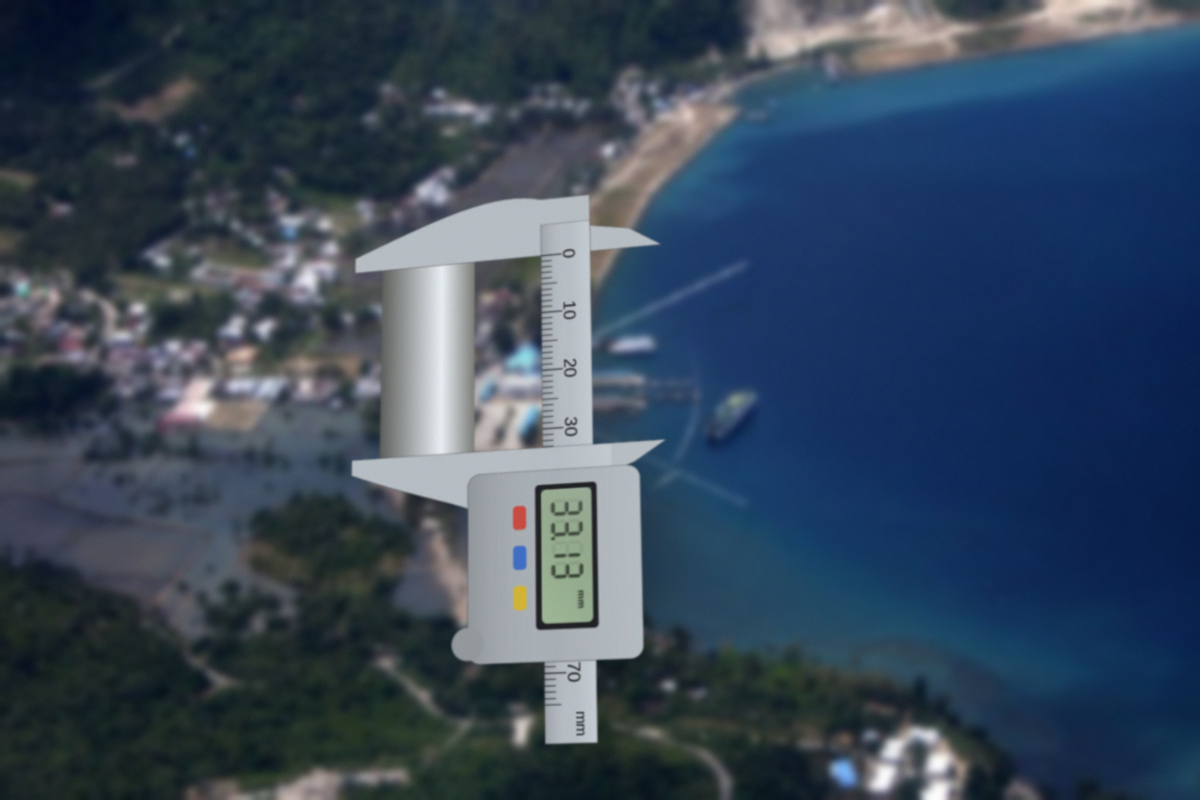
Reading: 33.13 mm
